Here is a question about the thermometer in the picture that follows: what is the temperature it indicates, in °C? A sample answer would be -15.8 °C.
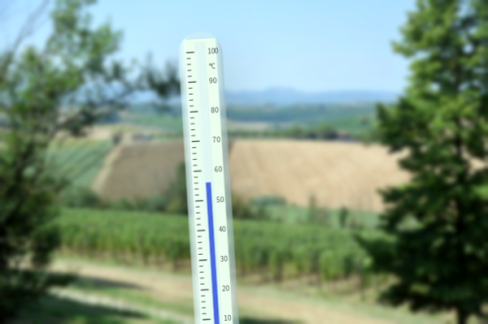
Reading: 56 °C
